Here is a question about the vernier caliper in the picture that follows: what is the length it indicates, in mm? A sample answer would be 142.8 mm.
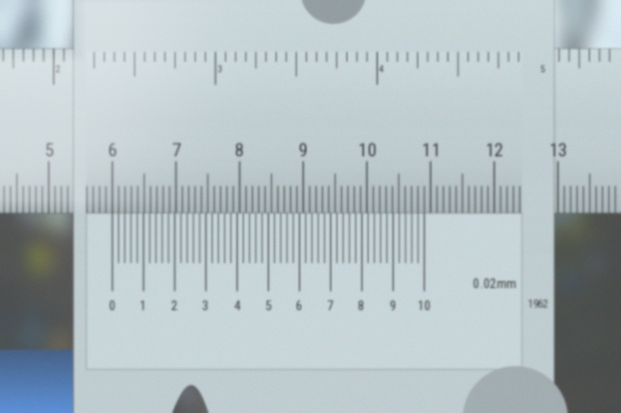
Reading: 60.0 mm
